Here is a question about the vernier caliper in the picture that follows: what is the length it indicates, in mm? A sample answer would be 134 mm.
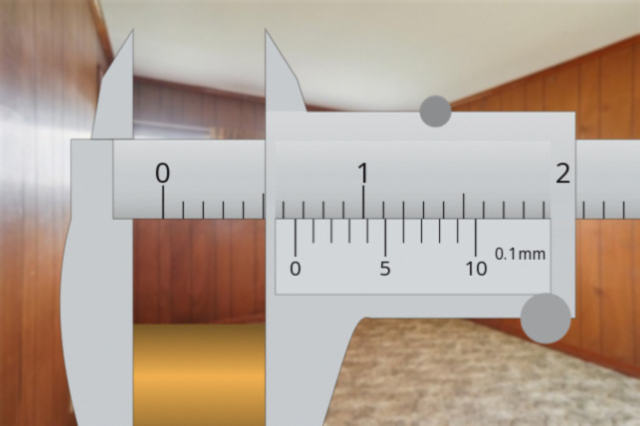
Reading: 6.6 mm
